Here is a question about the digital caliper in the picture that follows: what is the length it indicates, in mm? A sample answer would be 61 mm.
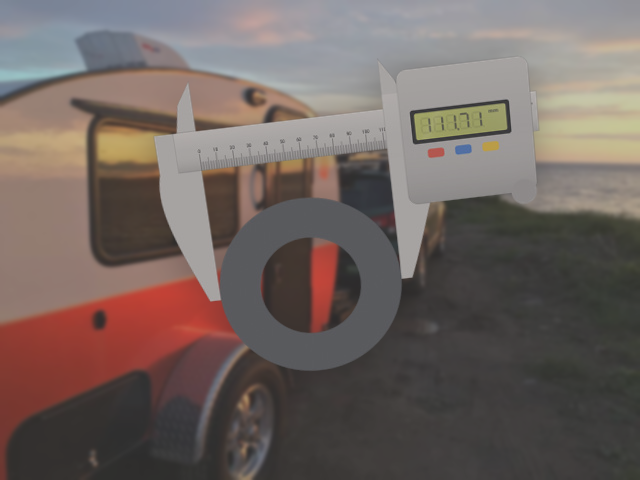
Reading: 111.71 mm
